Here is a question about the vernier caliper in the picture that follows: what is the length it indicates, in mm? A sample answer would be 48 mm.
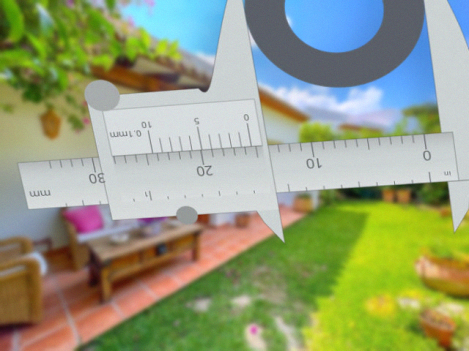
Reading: 15.4 mm
